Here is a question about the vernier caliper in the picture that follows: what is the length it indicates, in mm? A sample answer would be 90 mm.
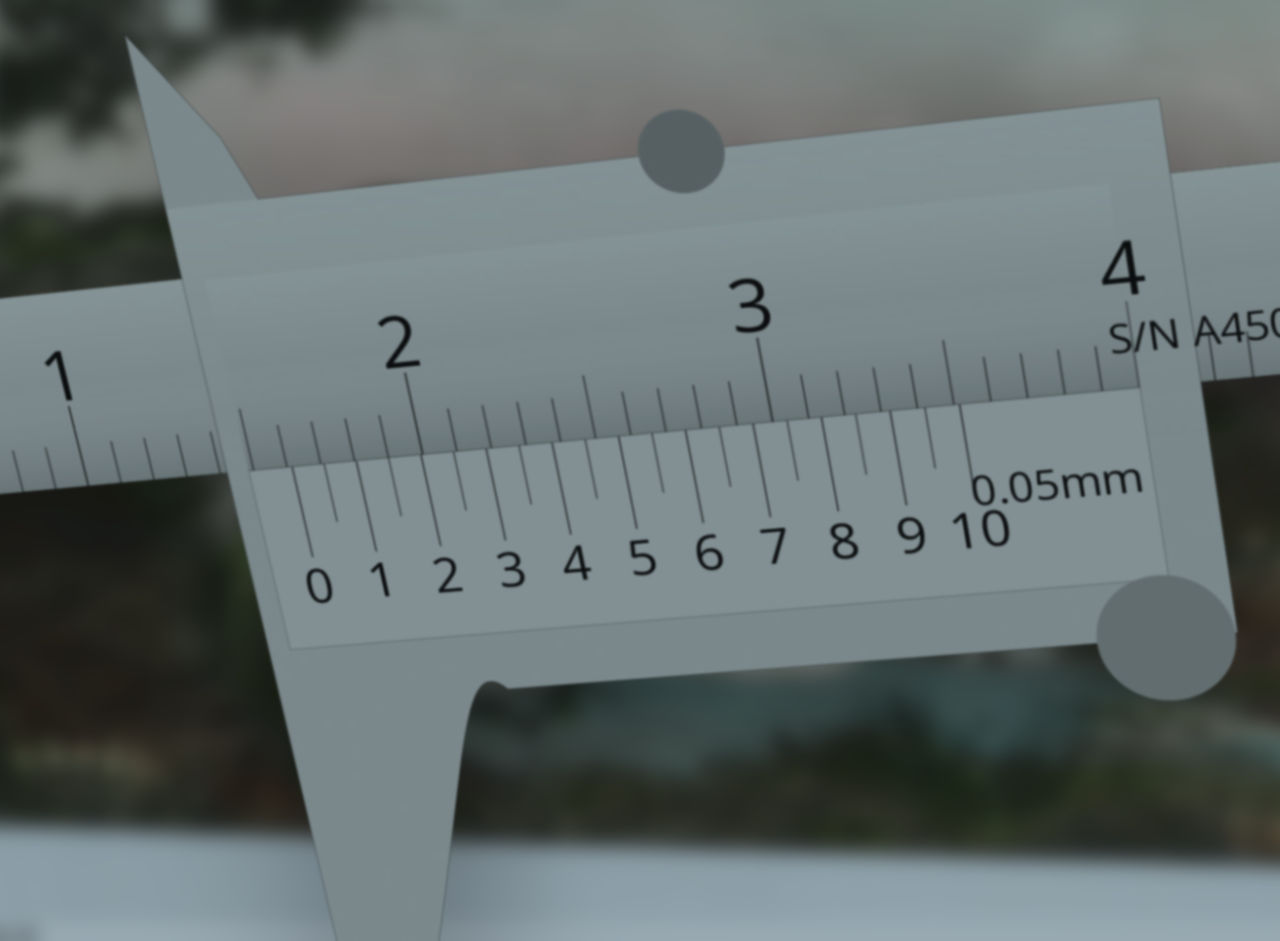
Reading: 16.15 mm
